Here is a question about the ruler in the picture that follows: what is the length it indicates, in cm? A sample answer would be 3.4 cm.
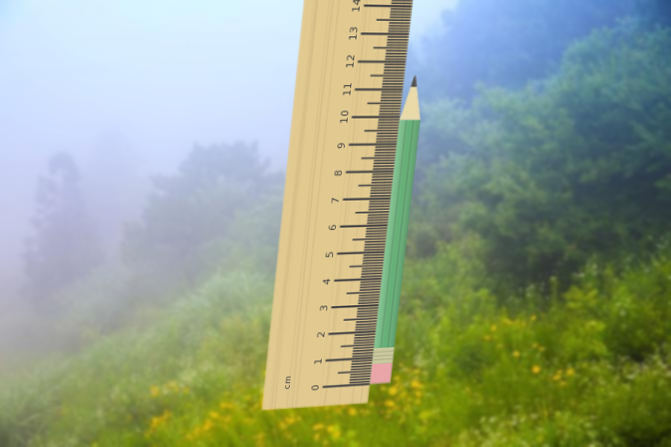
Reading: 11.5 cm
